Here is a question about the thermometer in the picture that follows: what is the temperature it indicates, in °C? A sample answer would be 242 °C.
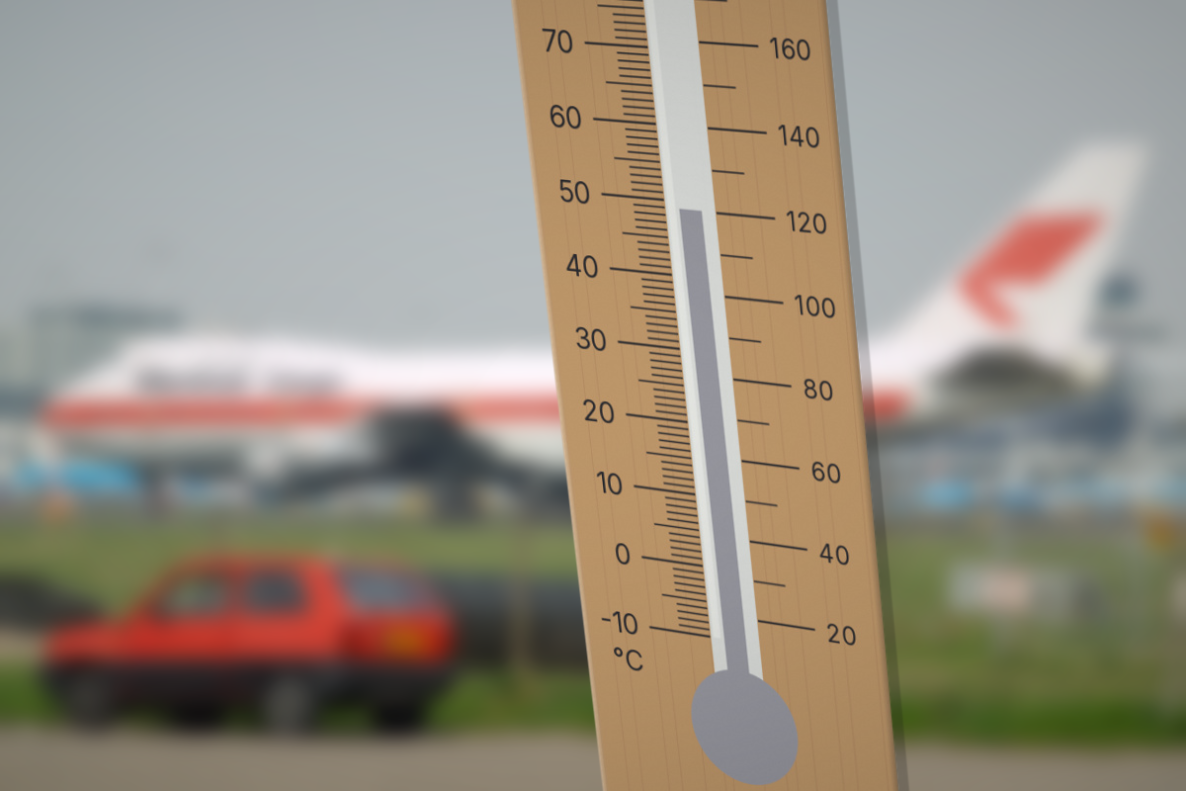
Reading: 49 °C
